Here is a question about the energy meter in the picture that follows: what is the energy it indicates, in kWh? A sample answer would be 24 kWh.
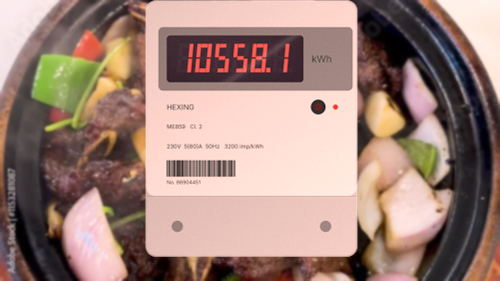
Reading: 10558.1 kWh
